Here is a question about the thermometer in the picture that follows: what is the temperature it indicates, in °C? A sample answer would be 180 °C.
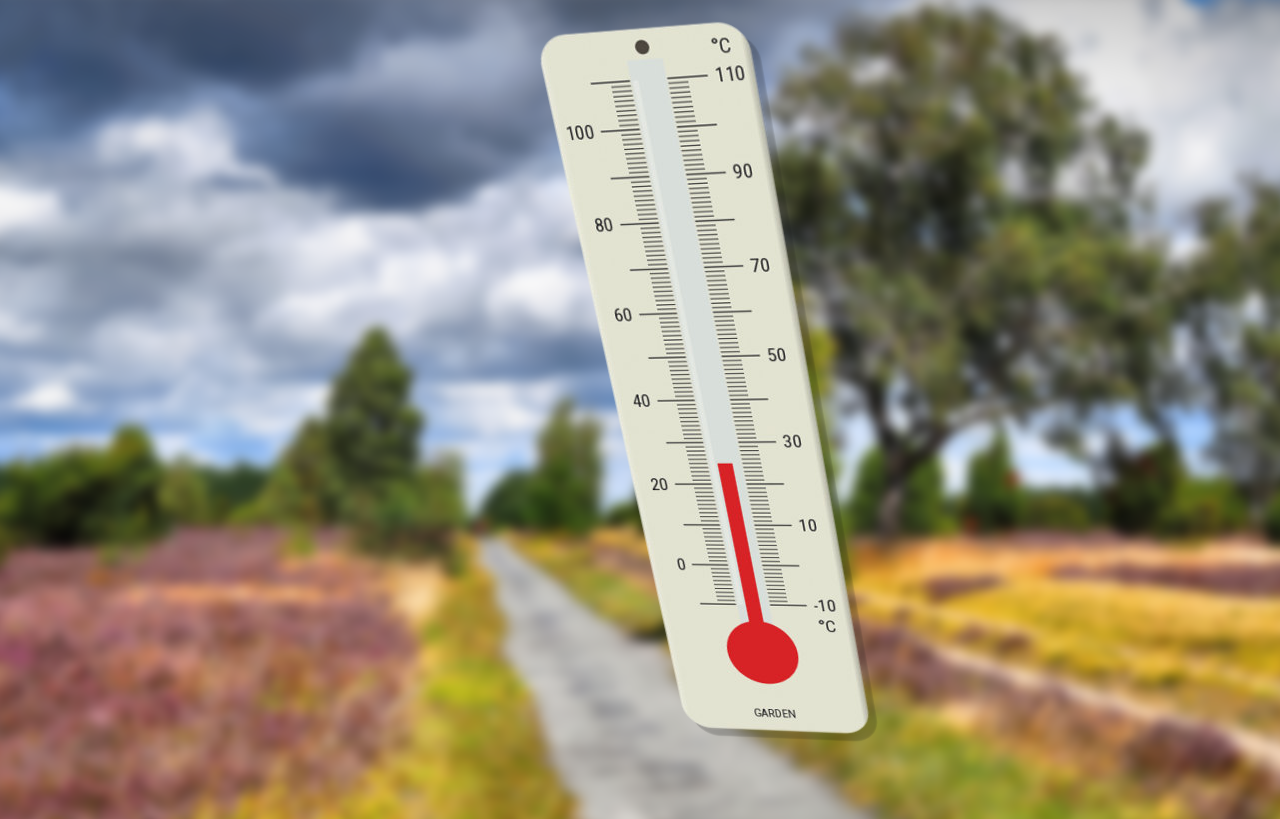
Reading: 25 °C
